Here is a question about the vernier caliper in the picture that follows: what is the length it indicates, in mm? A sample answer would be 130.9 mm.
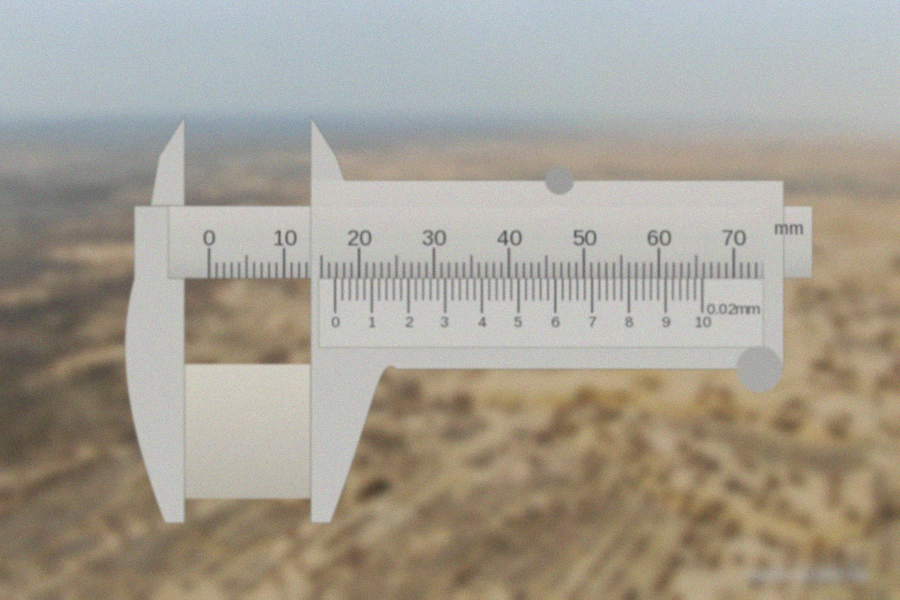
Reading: 16.8 mm
